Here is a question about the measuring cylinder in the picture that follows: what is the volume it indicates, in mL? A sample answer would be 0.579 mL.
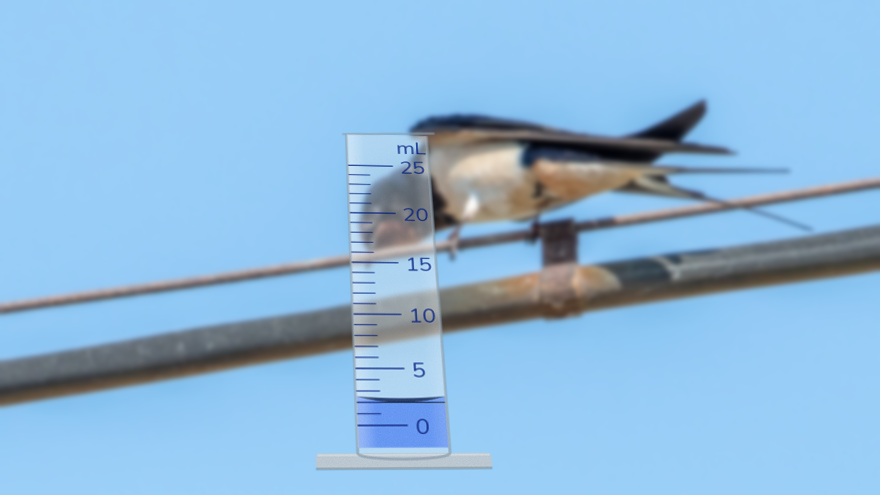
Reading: 2 mL
